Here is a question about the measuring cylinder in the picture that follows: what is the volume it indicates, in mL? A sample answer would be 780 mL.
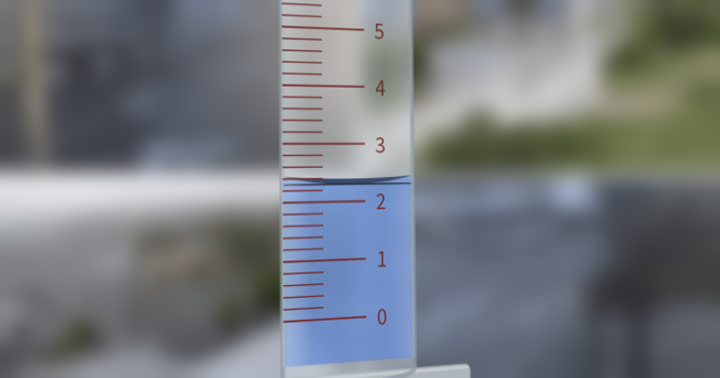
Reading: 2.3 mL
